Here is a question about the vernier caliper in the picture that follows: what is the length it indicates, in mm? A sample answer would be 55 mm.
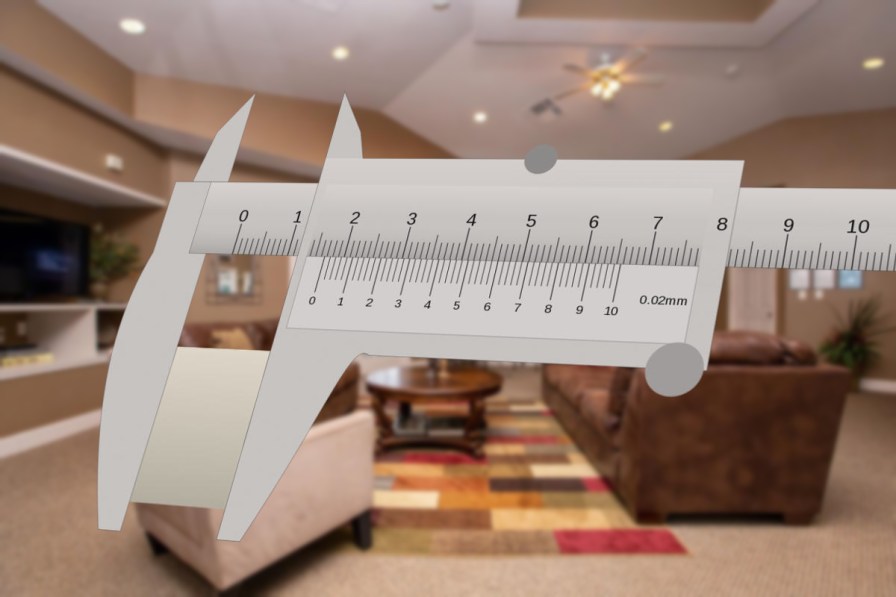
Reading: 16.6 mm
